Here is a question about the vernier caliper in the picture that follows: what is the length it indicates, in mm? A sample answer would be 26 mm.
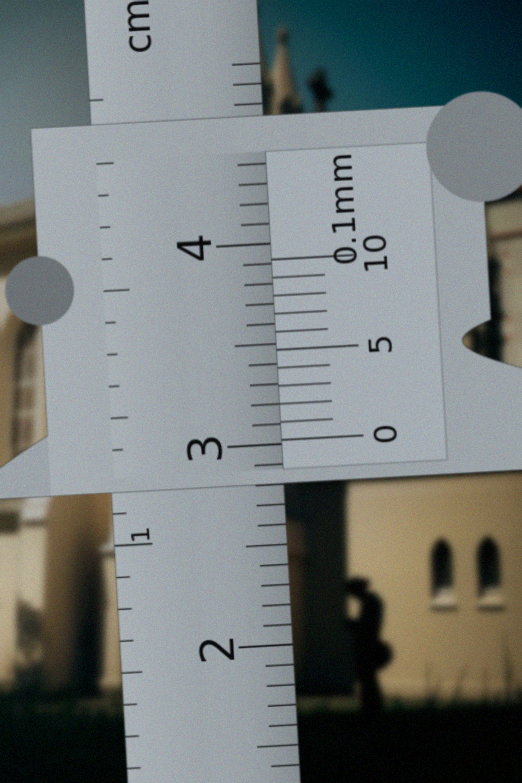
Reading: 30.2 mm
